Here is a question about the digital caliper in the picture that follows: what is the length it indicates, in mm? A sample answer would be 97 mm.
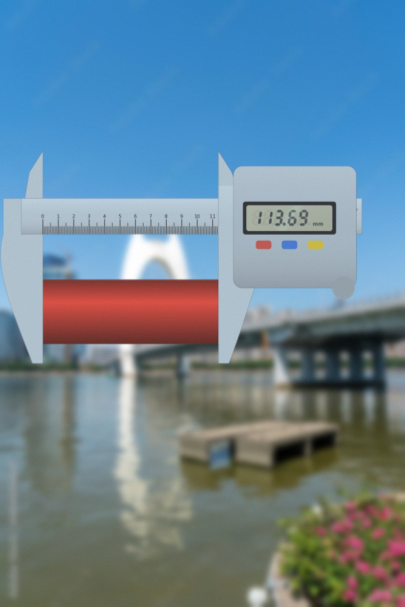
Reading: 113.69 mm
